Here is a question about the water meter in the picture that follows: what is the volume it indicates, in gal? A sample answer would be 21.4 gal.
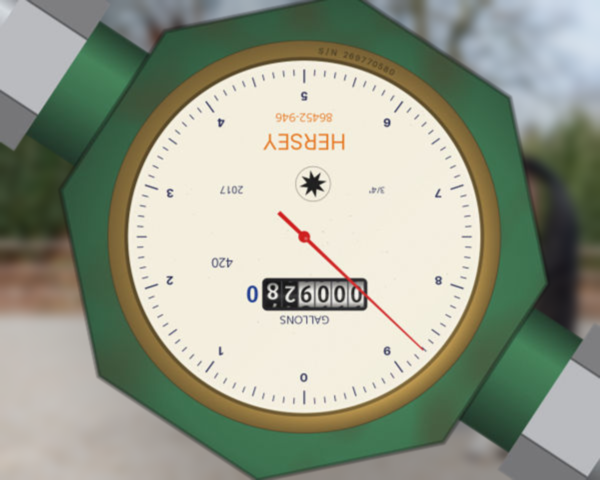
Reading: 9278.7 gal
